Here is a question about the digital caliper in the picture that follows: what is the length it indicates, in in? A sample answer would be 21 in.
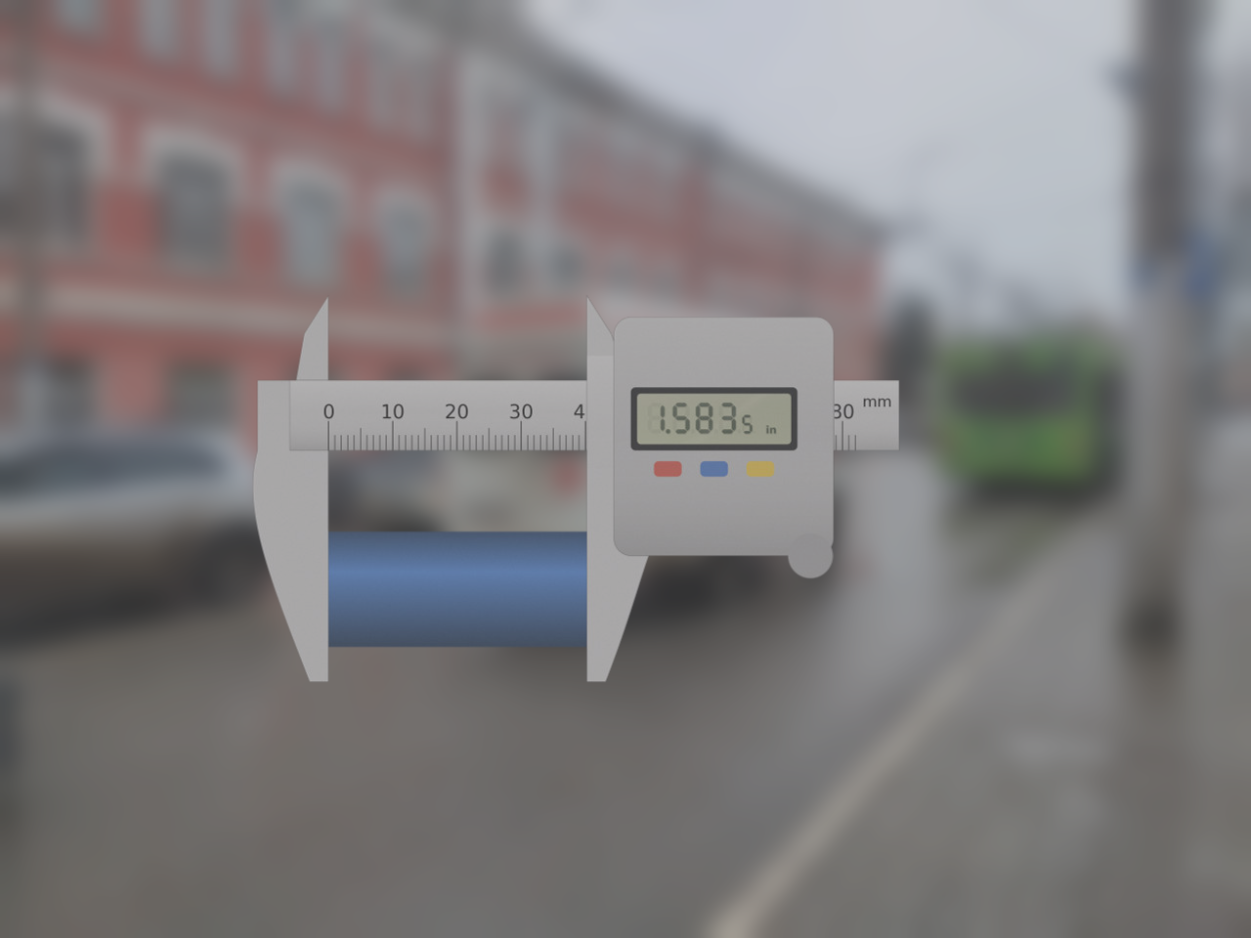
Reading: 1.5835 in
